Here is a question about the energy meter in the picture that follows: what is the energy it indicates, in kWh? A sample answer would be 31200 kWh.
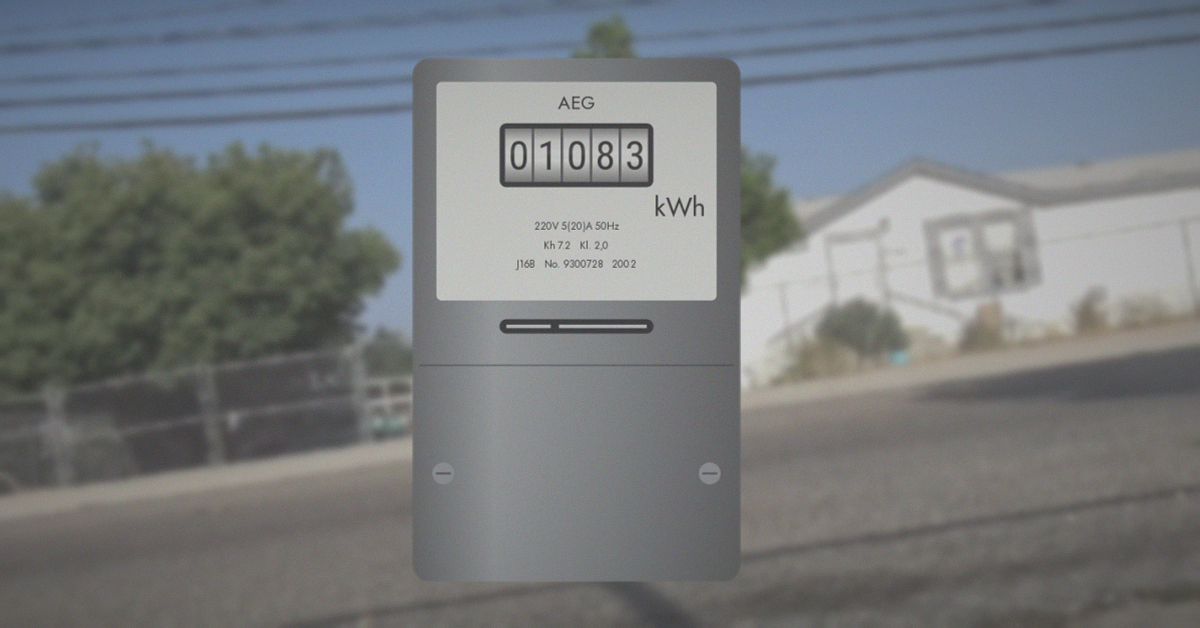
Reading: 1083 kWh
